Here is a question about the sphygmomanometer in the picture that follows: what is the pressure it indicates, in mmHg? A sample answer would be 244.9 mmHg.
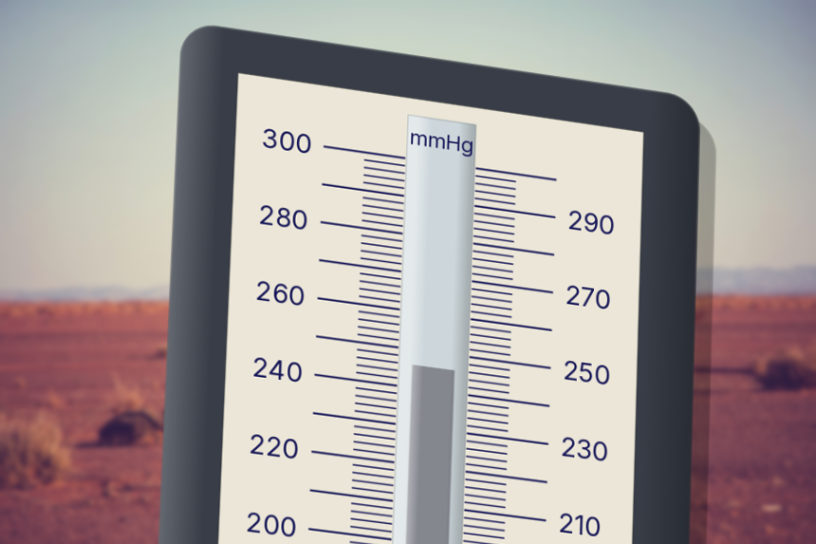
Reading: 246 mmHg
